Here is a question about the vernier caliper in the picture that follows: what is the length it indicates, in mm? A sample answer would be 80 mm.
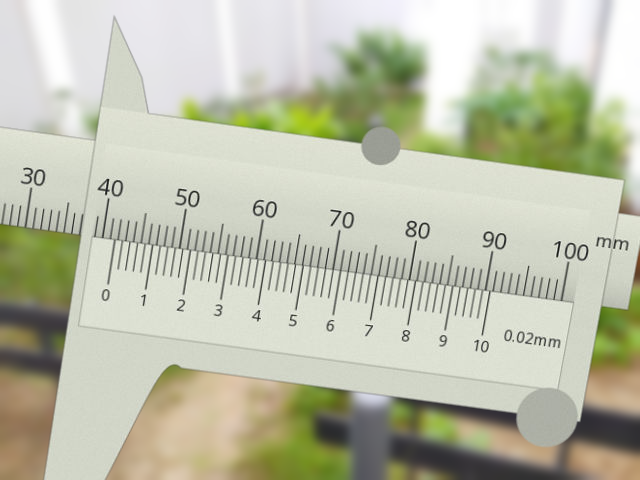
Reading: 41.6 mm
